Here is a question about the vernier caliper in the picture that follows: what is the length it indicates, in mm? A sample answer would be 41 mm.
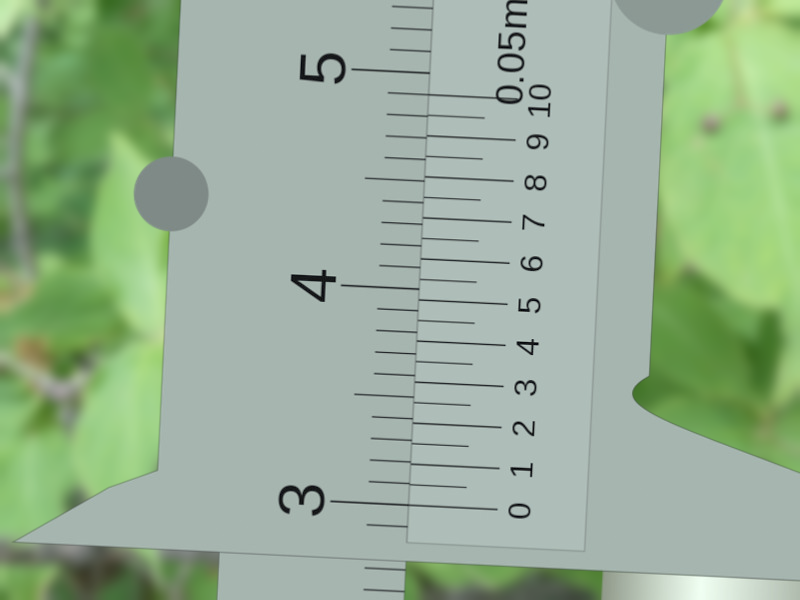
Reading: 30.0 mm
